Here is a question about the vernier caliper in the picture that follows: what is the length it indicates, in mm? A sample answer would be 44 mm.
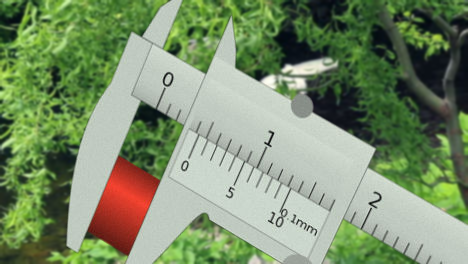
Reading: 4.3 mm
